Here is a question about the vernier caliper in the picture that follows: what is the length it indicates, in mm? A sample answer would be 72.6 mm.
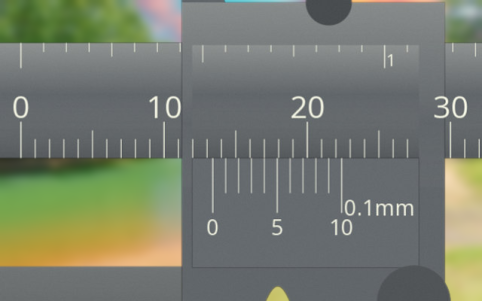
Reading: 13.4 mm
